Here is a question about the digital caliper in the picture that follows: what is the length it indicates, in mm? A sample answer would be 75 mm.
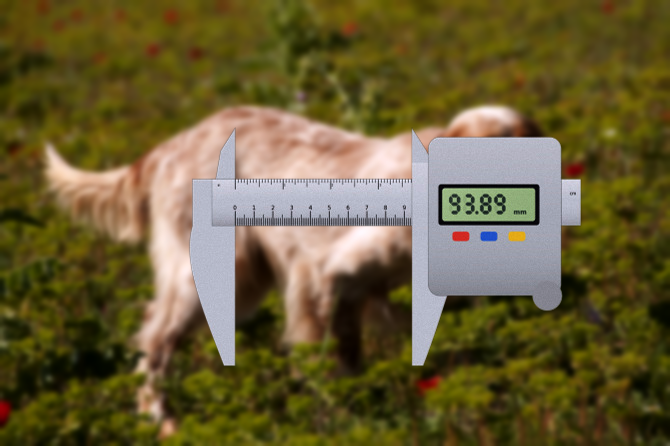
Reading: 93.89 mm
